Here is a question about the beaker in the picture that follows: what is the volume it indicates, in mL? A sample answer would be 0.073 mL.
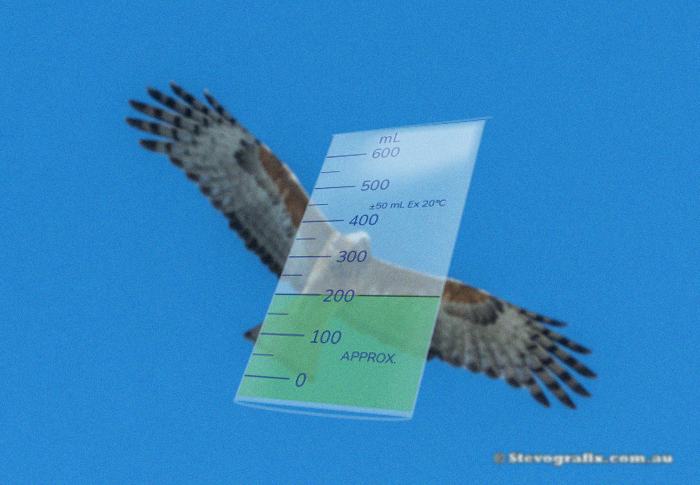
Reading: 200 mL
